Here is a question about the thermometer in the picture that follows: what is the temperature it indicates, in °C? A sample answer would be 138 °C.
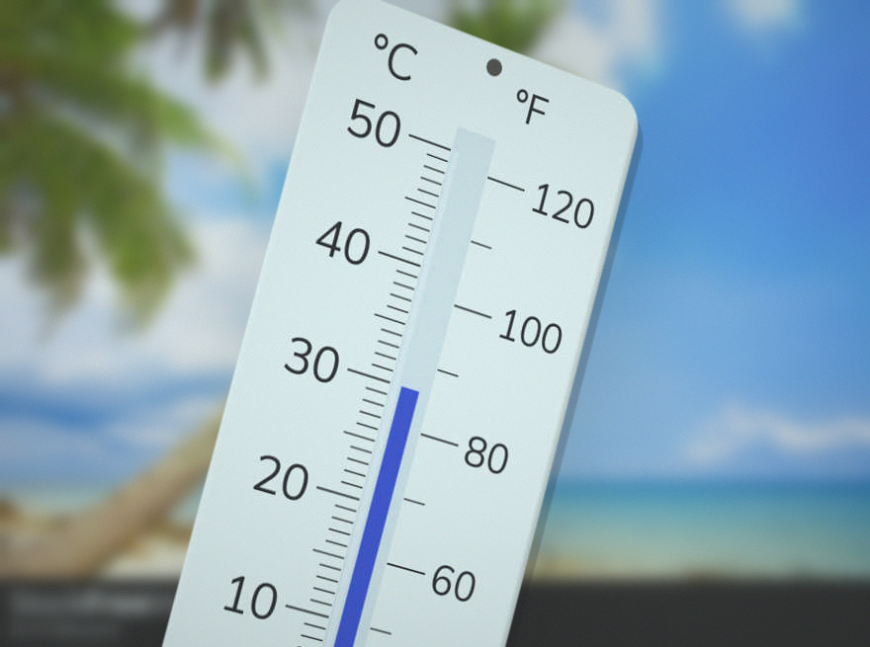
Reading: 30 °C
